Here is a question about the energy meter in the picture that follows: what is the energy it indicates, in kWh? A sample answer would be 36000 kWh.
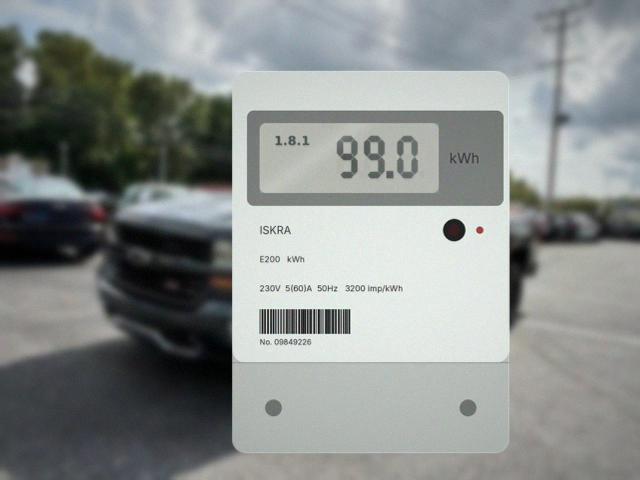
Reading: 99.0 kWh
